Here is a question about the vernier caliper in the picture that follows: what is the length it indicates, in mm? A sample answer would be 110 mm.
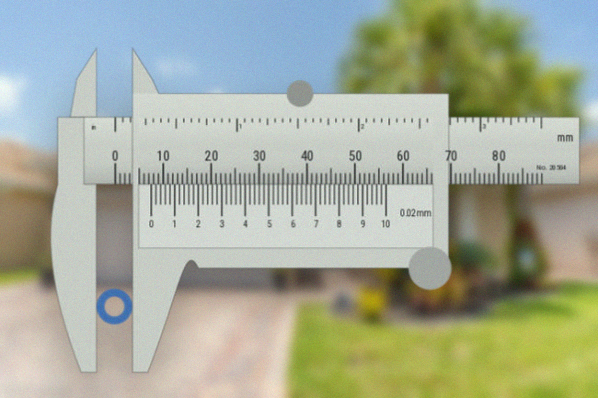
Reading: 7.5 mm
